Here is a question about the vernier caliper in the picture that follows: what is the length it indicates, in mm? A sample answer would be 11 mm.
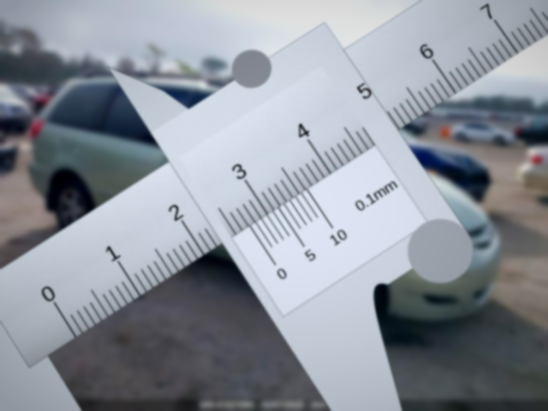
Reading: 27.2 mm
